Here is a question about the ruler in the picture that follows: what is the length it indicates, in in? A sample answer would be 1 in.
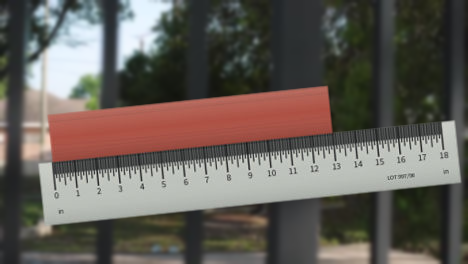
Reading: 13 in
